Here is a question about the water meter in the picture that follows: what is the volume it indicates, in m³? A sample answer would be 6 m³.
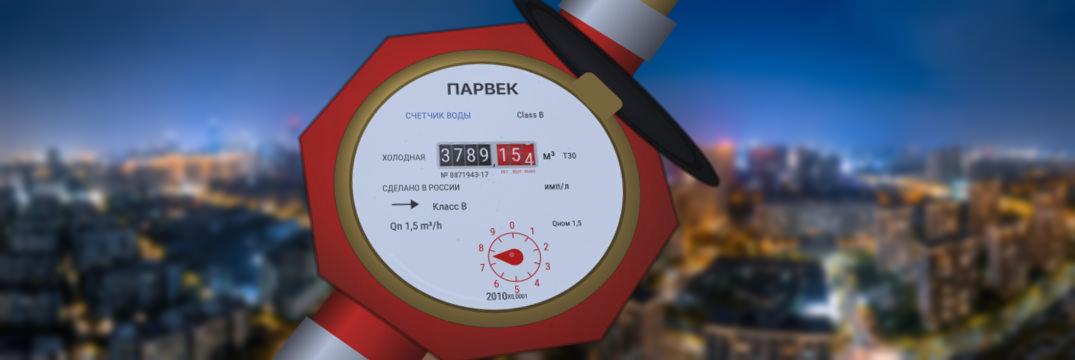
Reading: 3789.1537 m³
